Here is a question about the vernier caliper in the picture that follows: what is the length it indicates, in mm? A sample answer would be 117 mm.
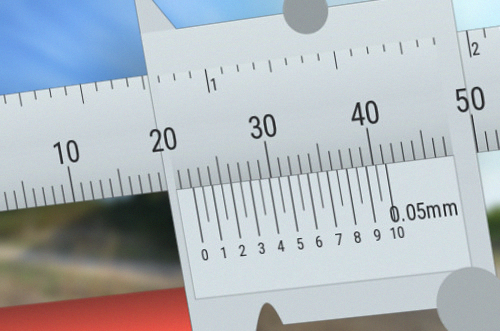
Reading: 22.2 mm
